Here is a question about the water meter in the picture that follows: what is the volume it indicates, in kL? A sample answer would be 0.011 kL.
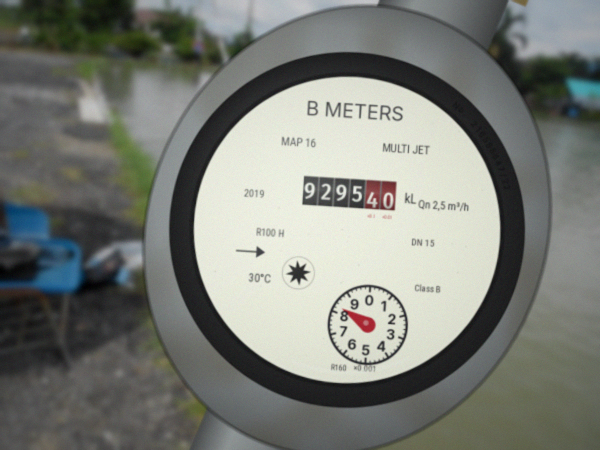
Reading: 9295.398 kL
